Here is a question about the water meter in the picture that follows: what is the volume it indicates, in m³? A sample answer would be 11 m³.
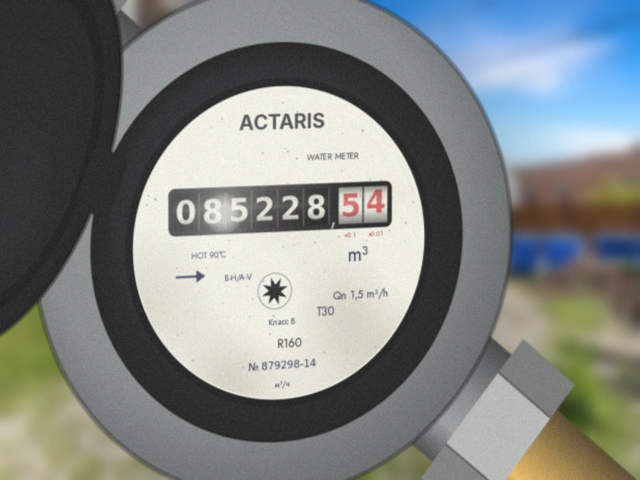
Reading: 85228.54 m³
